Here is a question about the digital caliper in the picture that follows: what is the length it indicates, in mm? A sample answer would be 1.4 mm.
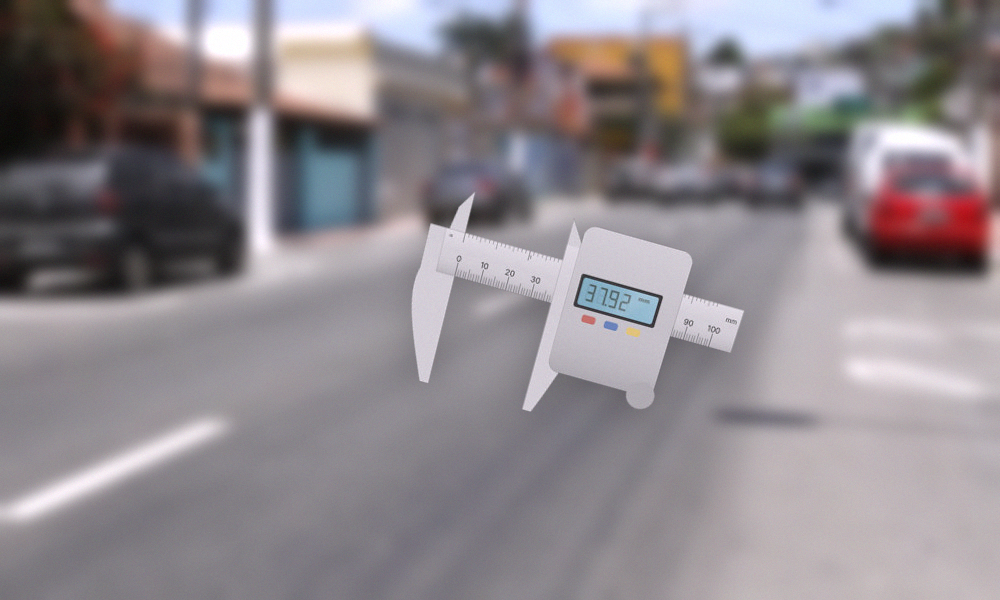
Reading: 37.92 mm
